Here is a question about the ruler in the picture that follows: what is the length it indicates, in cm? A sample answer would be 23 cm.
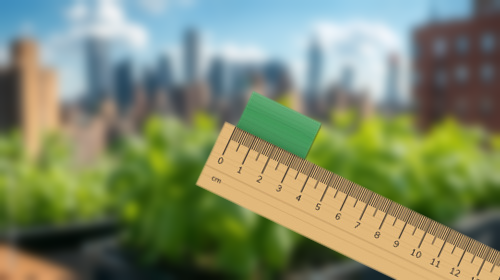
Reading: 3.5 cm
